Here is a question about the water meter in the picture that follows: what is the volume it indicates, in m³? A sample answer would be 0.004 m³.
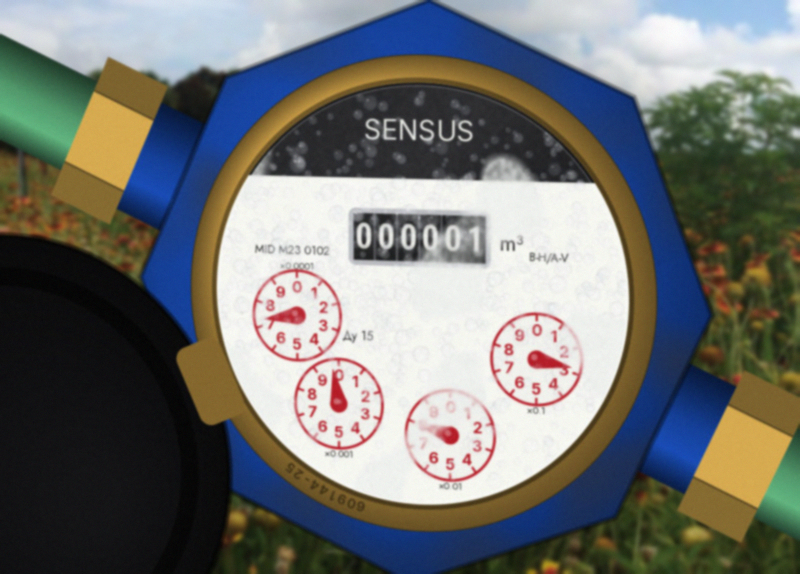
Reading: 1.2797 m³
